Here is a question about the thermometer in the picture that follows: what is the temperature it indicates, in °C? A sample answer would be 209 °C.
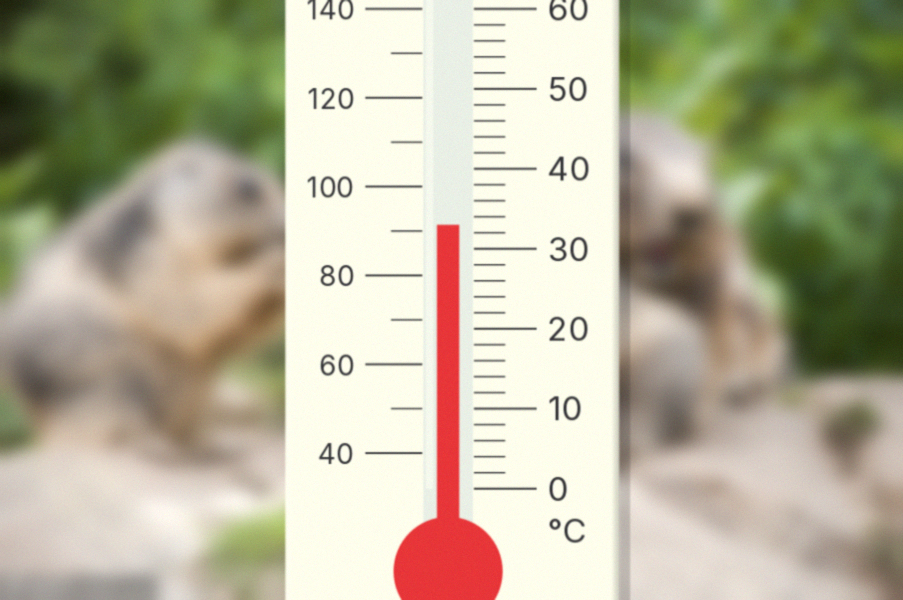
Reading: 33 °C
